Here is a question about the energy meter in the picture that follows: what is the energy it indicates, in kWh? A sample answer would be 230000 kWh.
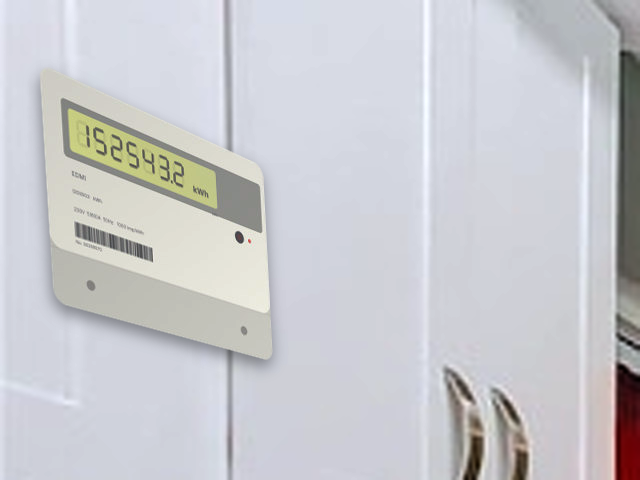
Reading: 152543.2 kWh
